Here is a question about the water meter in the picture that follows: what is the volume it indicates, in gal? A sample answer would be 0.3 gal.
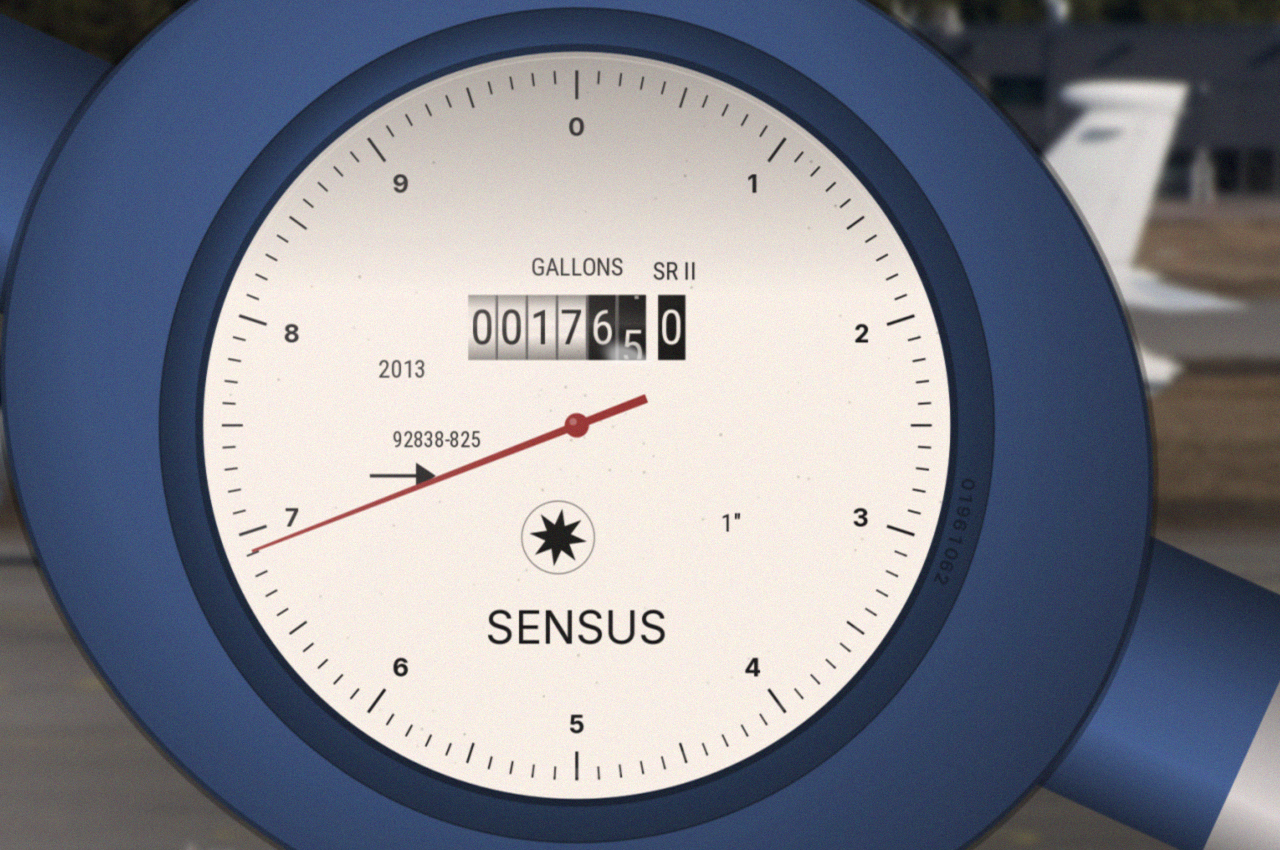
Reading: 17646.9 gal
